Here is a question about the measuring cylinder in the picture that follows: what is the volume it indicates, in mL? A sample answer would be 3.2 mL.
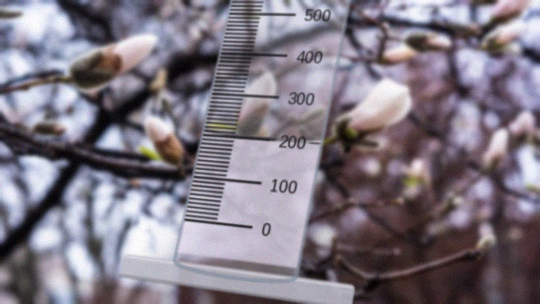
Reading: 200 mL
